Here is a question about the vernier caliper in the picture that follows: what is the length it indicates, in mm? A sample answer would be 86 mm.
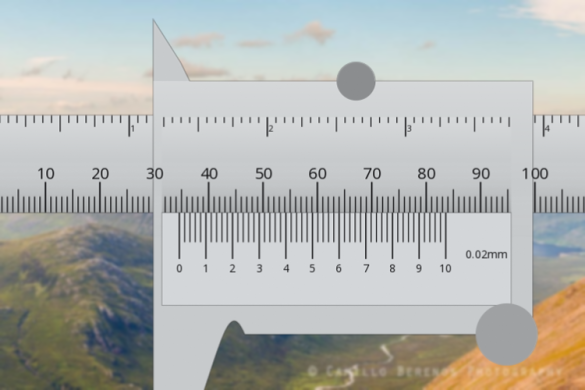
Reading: 34.6 mm
